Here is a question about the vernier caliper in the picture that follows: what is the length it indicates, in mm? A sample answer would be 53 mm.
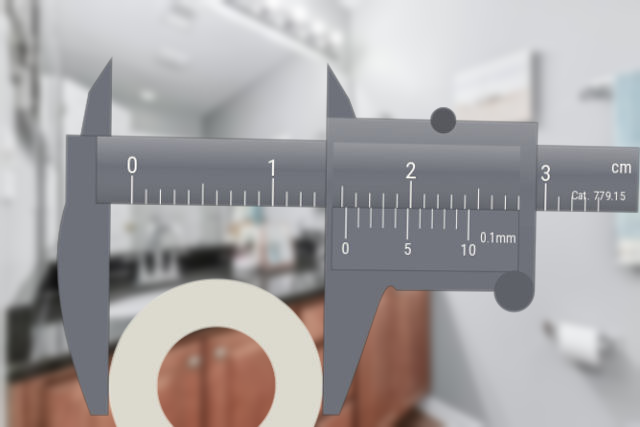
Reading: 15.3 mm
